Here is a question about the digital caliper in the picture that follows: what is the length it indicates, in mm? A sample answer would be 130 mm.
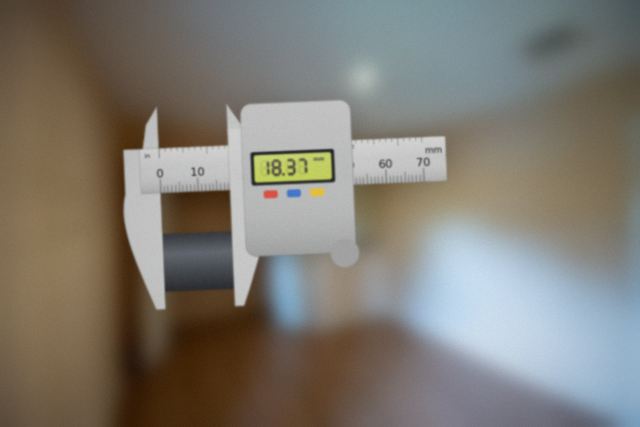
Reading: 18.37 mm
